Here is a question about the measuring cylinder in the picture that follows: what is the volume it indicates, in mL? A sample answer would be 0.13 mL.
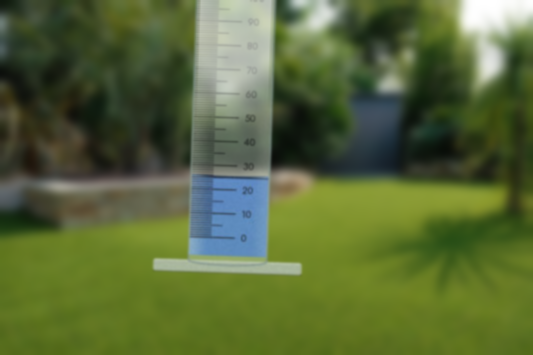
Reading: 25 mL
